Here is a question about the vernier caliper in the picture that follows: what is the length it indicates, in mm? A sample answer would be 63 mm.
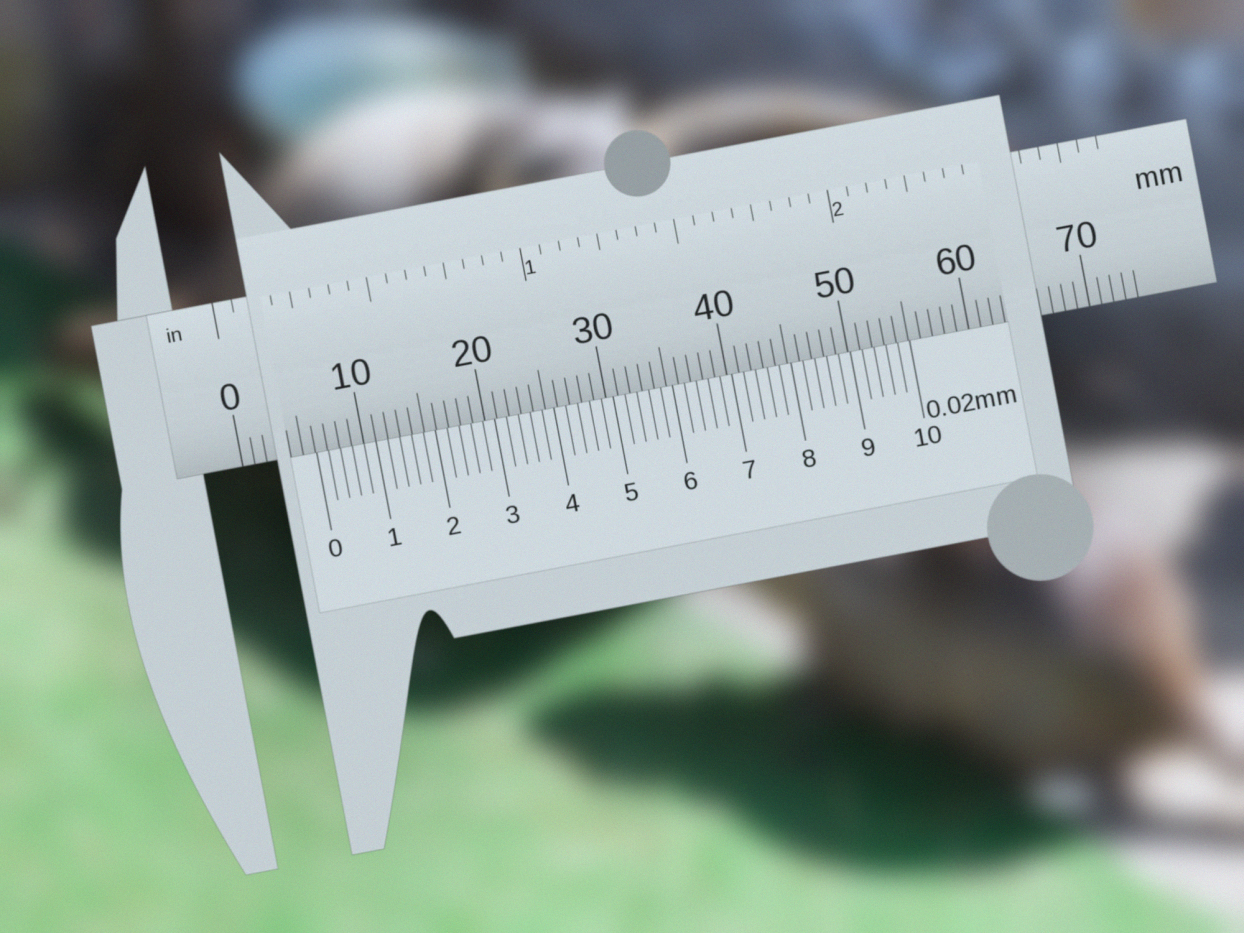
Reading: 6.1 mm
